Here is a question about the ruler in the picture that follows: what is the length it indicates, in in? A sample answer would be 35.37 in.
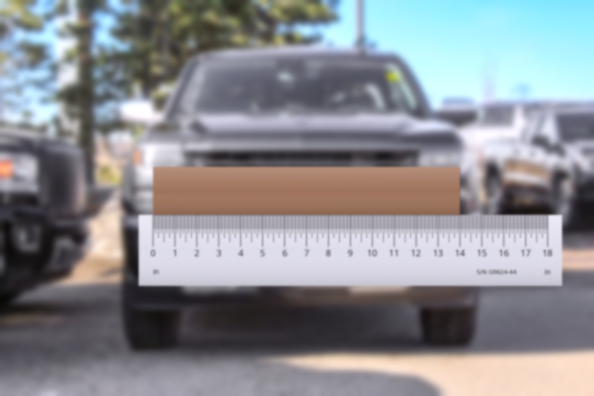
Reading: 14 in
